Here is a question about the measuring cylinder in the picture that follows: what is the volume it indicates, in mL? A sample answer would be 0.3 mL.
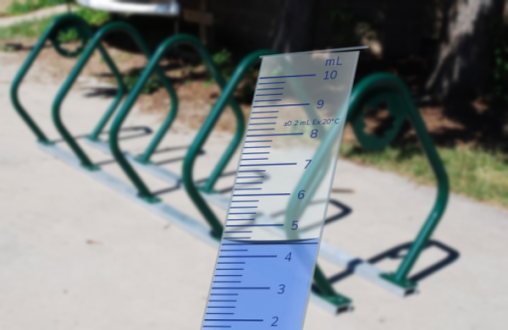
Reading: 4.4 mL
